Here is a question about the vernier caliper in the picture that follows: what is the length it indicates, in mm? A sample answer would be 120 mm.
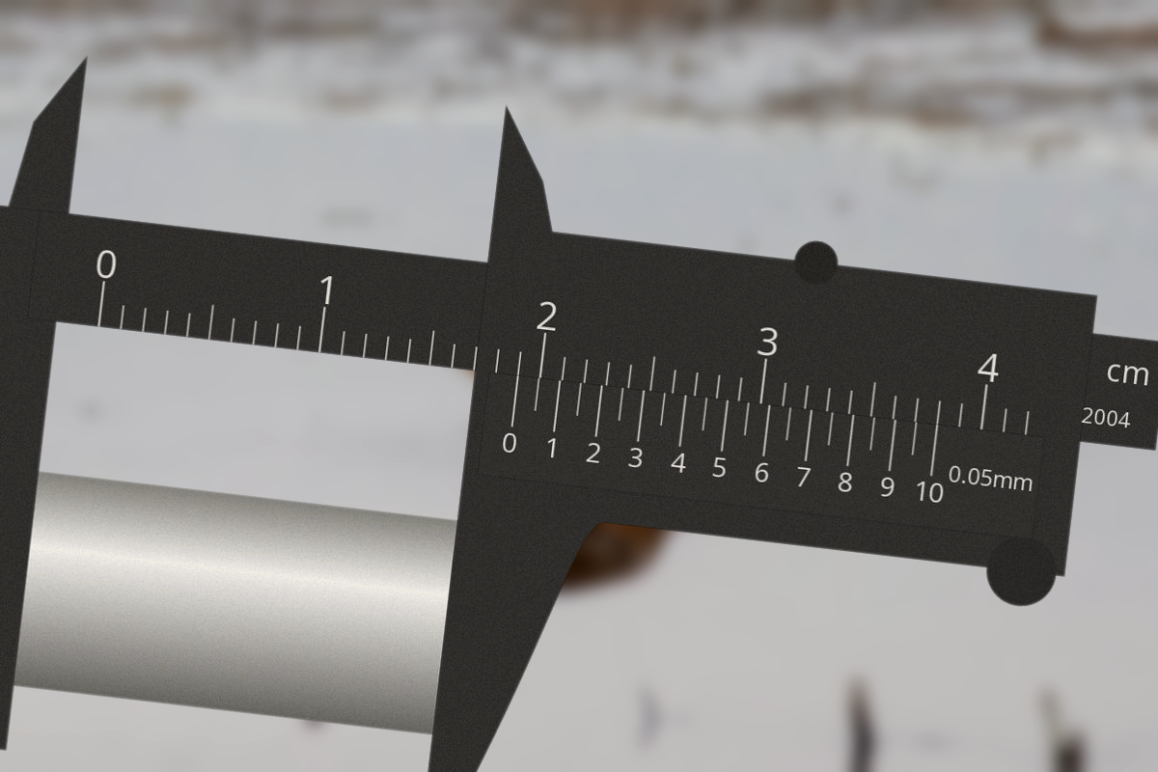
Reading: 19.00 mm
